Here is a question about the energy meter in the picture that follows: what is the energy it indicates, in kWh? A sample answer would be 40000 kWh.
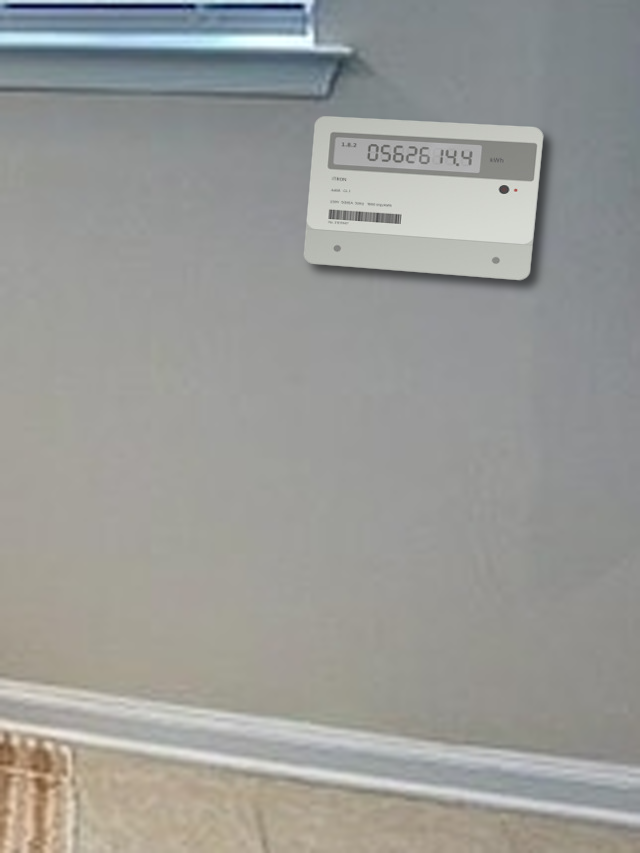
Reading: 562614.4 kWh
